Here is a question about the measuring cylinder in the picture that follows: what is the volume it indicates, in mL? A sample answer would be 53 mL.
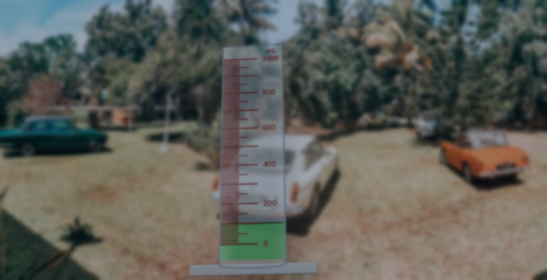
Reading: 100 mL
